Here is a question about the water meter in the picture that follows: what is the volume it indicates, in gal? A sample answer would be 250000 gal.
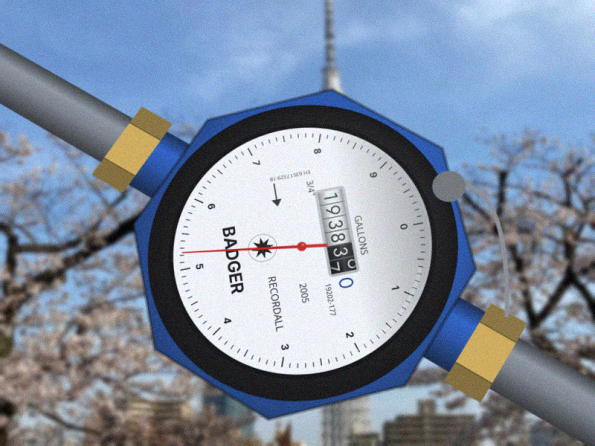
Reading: 1938365.2 gal
